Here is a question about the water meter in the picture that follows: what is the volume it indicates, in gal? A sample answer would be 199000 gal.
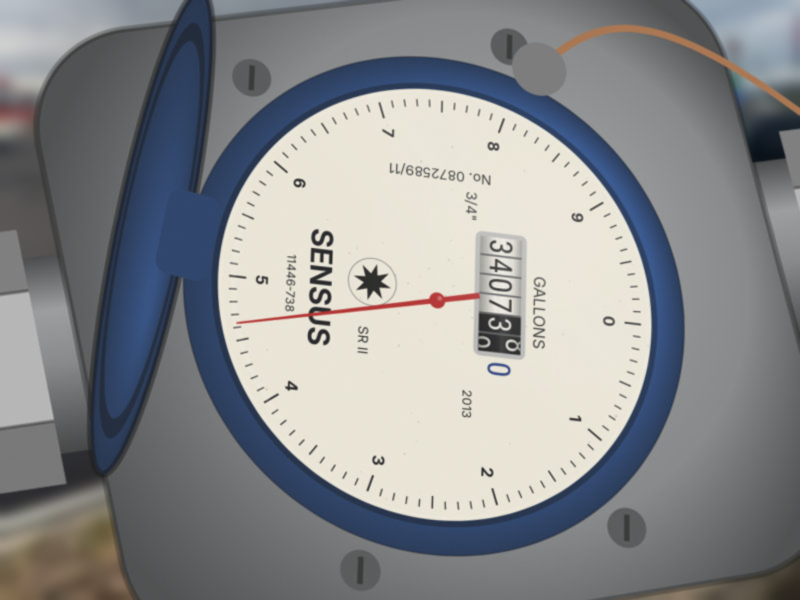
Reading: 3407384.6 gal
